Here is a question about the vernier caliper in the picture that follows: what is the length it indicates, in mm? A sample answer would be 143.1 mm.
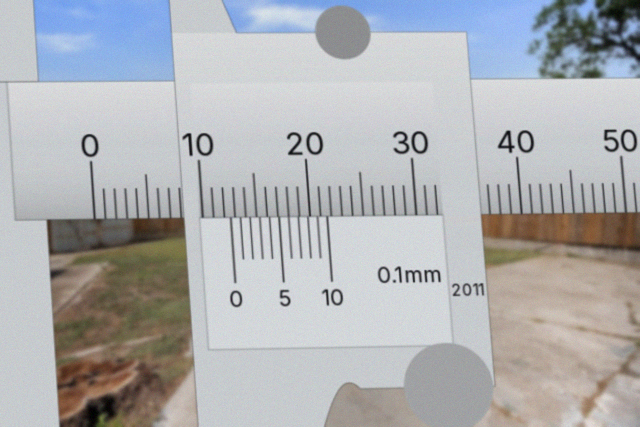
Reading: 12.6 mm
